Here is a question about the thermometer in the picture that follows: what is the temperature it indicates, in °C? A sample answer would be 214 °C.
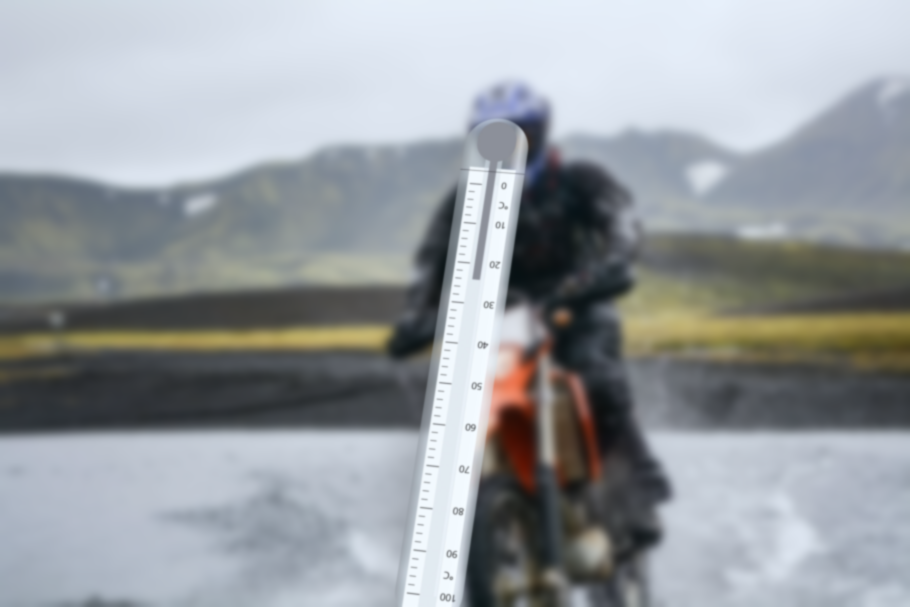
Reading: 24 °C
